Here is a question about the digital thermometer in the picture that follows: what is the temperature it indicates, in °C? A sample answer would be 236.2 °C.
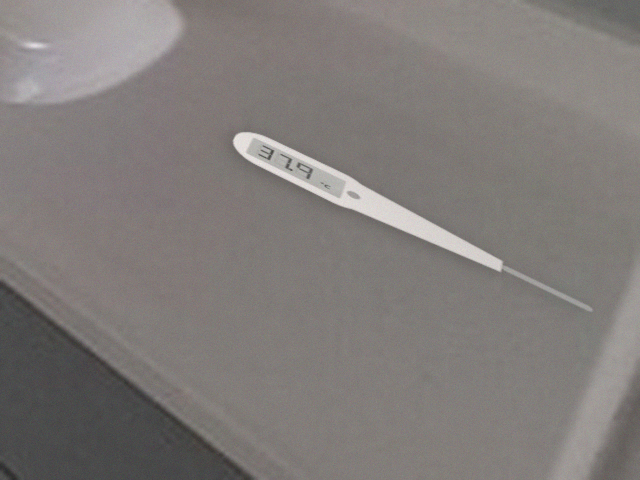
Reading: 37.9 °C
